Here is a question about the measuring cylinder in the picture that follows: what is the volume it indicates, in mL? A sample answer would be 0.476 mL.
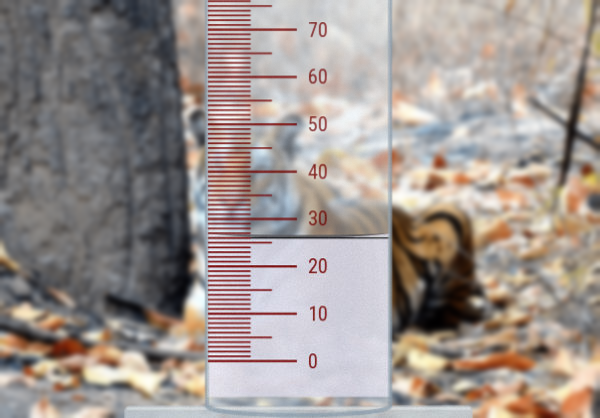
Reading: 26 mL
